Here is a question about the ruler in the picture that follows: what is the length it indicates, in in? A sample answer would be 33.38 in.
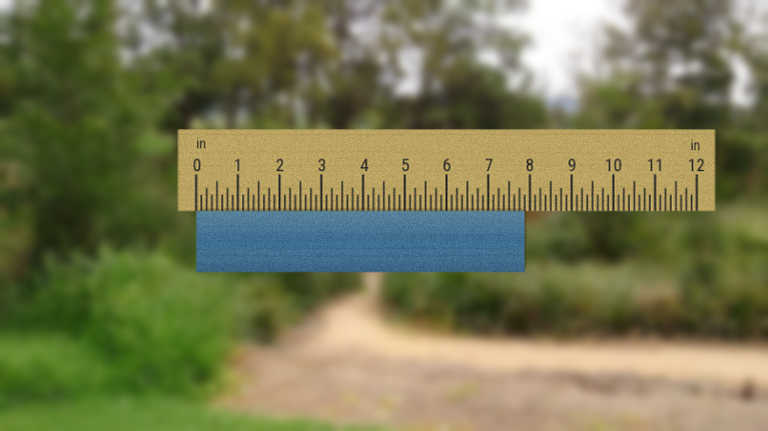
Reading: 7.875 in
